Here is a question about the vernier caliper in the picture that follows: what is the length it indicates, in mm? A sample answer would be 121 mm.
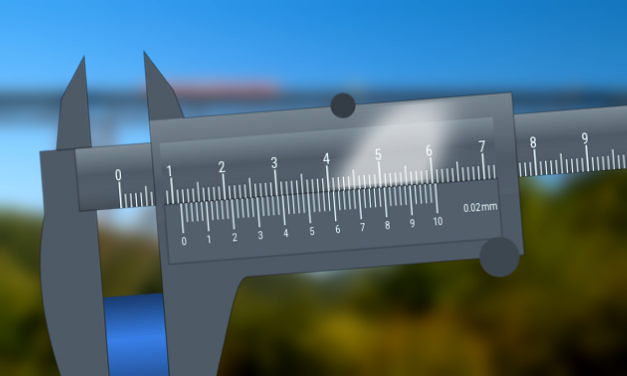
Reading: 11.5 mm
